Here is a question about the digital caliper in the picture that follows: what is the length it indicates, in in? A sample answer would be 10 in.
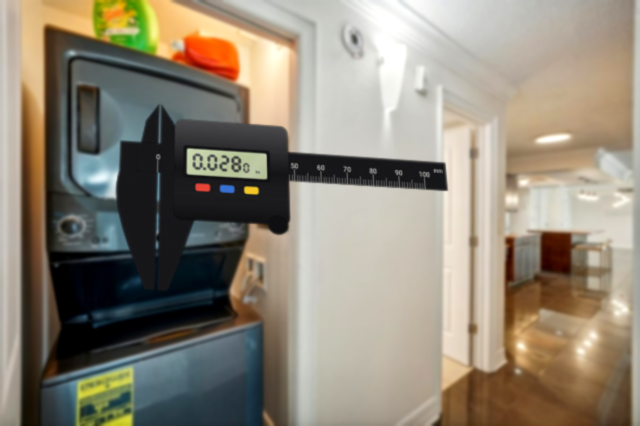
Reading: 0.0280 in
